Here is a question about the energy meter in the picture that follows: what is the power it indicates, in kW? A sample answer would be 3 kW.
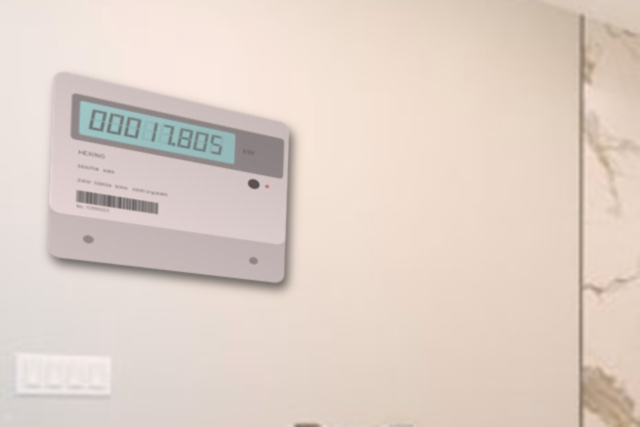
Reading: 17.805 kW
